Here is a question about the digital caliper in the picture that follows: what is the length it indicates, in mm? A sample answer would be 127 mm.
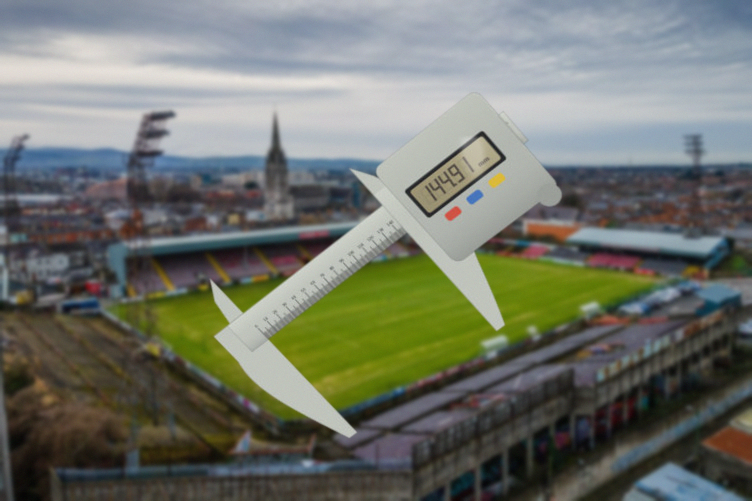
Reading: 144.91 mm
